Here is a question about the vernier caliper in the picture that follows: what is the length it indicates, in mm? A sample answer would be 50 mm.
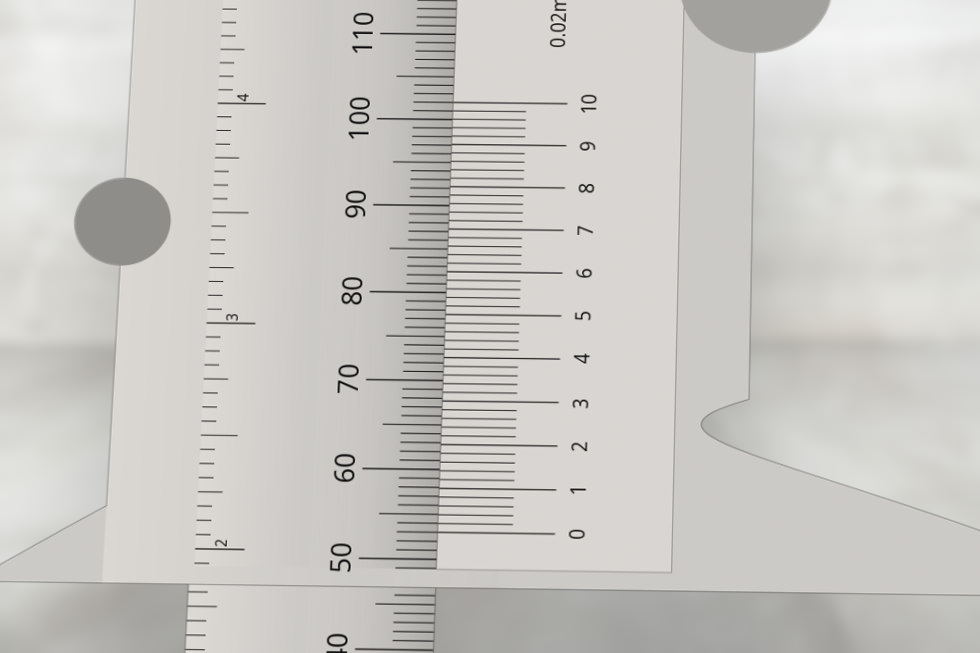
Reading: 53.0 mm
